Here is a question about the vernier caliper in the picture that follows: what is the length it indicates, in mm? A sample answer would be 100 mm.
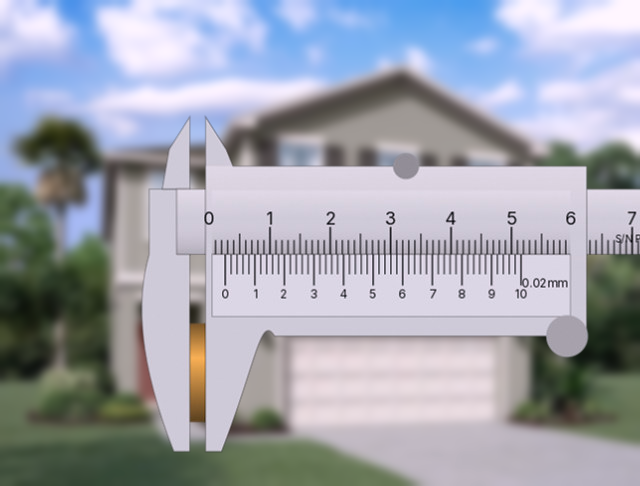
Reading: 2.6 mm
